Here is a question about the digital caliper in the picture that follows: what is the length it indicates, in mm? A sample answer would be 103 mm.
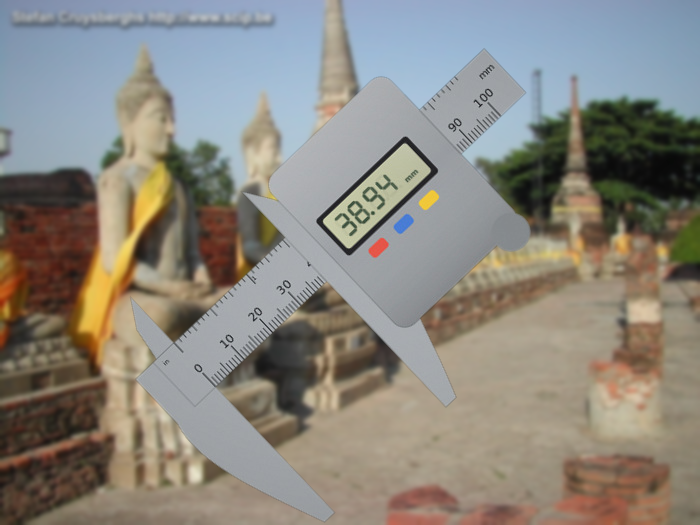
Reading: 38.94 mm
